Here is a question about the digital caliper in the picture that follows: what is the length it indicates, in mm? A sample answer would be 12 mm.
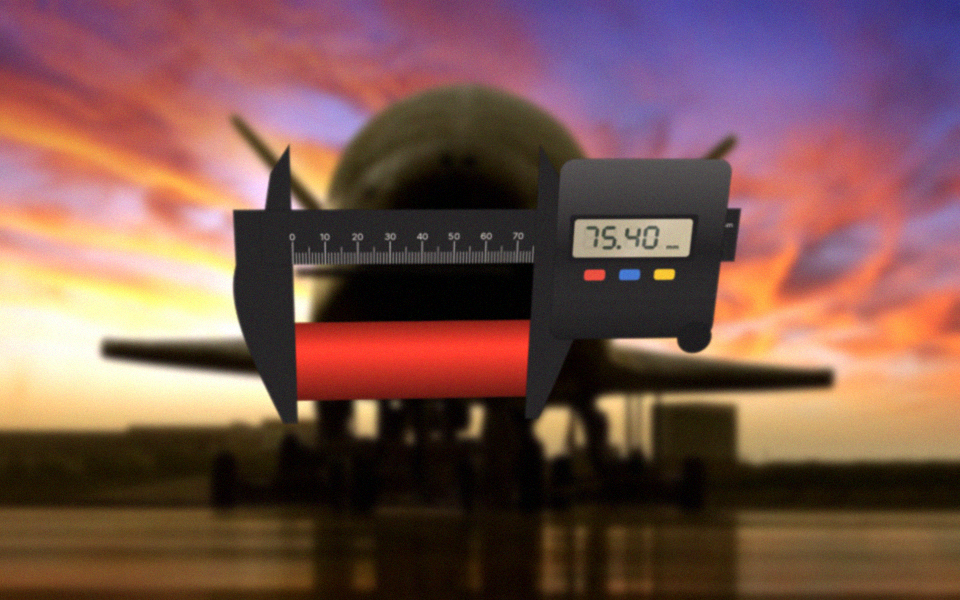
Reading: 75.40 mm
